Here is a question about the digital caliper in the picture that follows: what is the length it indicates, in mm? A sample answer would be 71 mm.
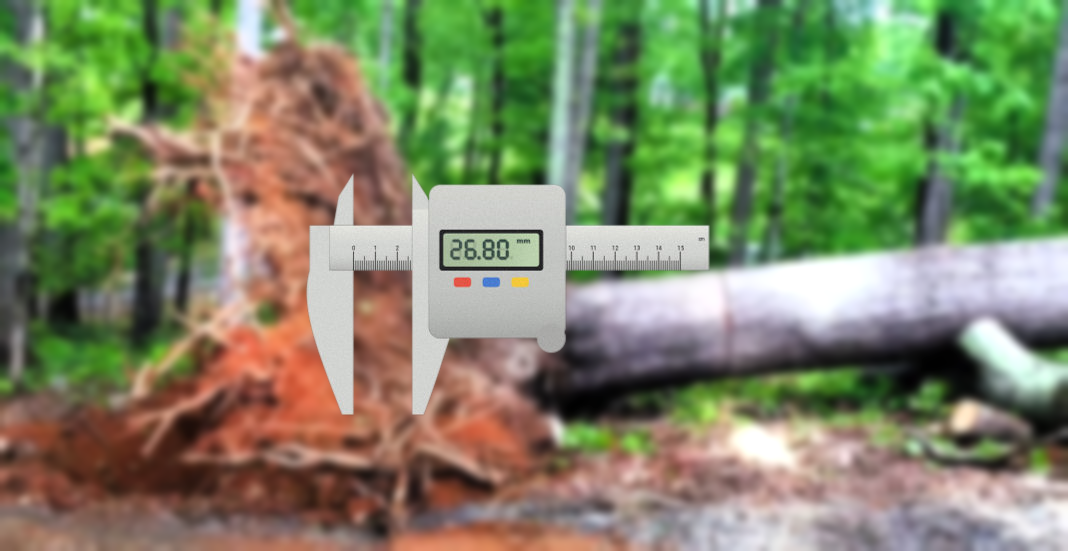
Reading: 26.80 mm
